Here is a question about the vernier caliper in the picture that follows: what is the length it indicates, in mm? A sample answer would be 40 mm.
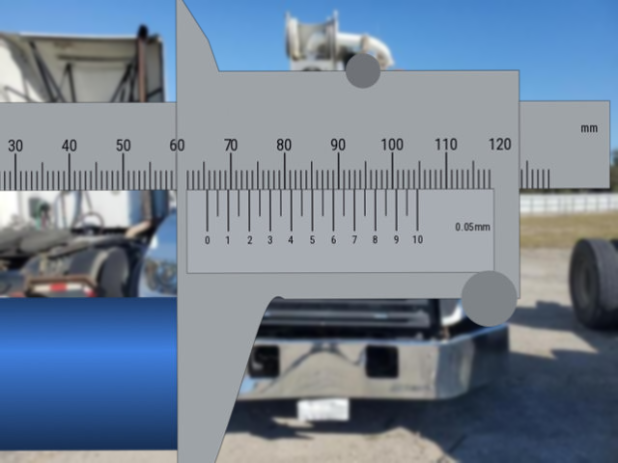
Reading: 65.6 mm
